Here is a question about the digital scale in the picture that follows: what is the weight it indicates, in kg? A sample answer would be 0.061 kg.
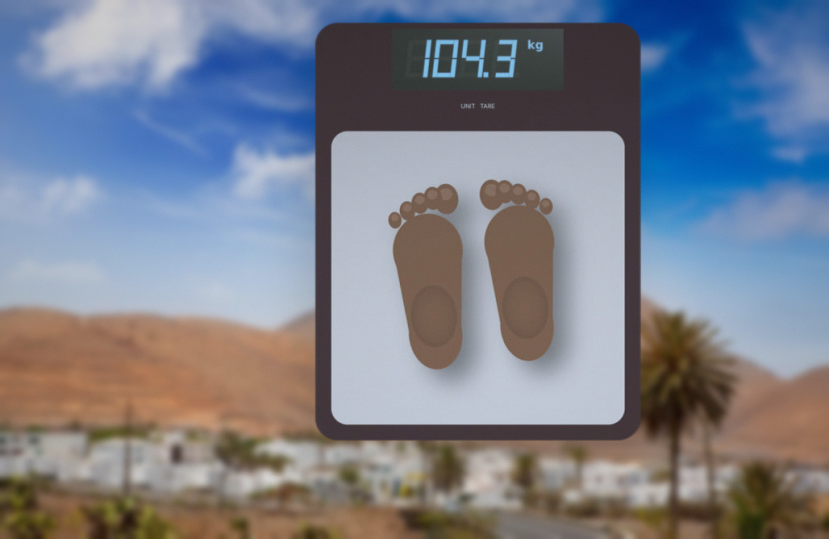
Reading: 104.3 kg
